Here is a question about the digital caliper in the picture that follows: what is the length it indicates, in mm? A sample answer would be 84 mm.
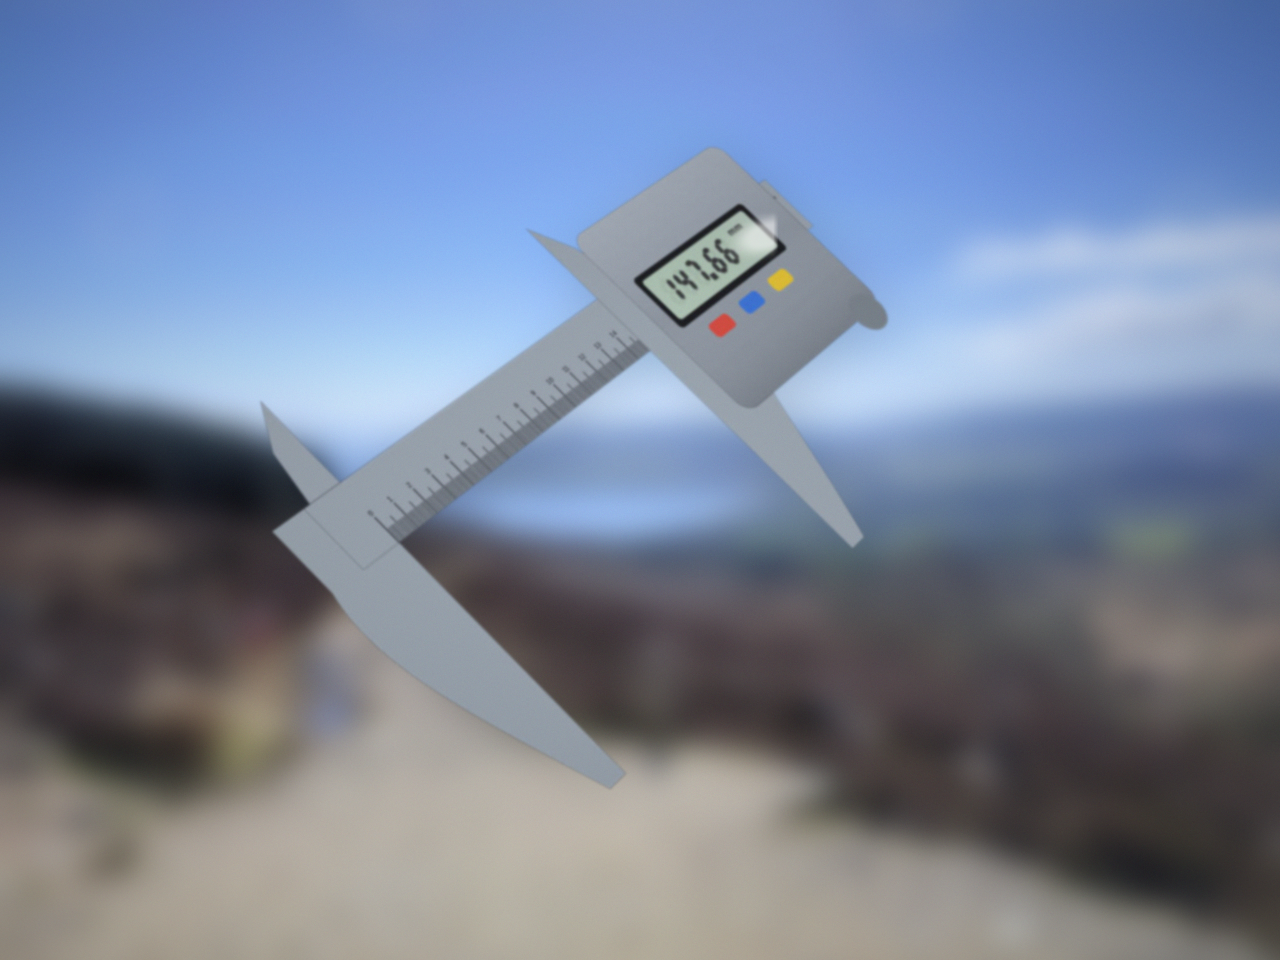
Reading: 147.66 mm
